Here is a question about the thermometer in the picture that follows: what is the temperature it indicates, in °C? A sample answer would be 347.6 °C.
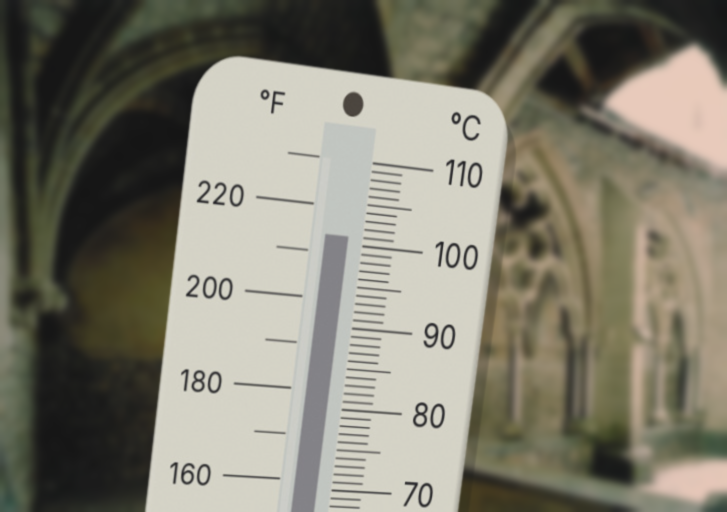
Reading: 101 °C
